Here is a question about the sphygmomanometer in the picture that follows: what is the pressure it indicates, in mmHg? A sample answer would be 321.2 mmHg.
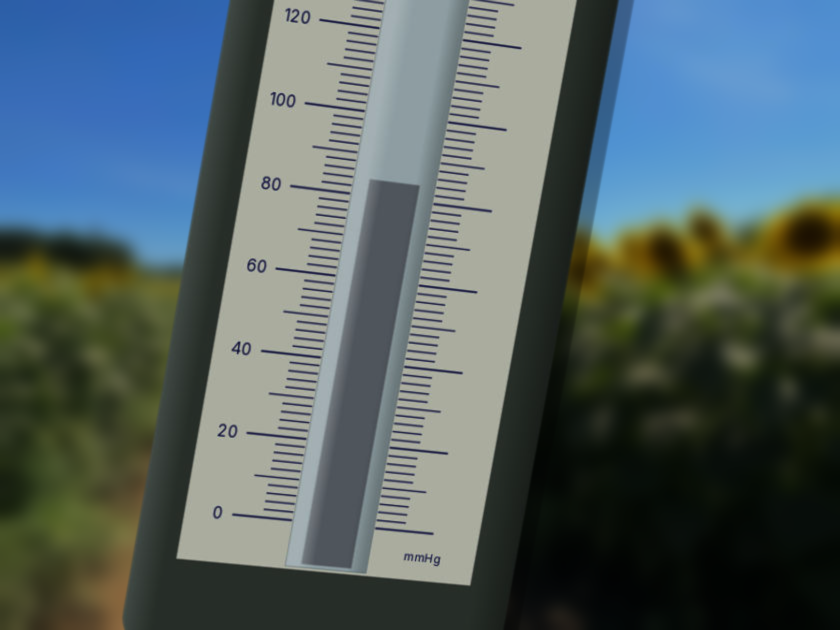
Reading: 84 mmHg
